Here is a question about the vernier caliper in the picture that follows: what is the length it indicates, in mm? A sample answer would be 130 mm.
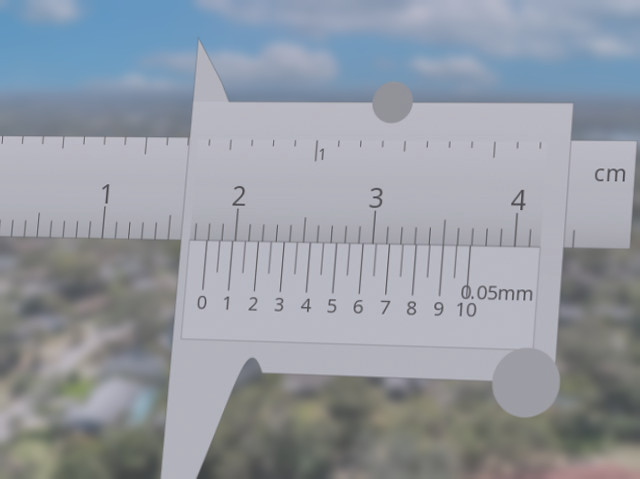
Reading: 17.9 mm
